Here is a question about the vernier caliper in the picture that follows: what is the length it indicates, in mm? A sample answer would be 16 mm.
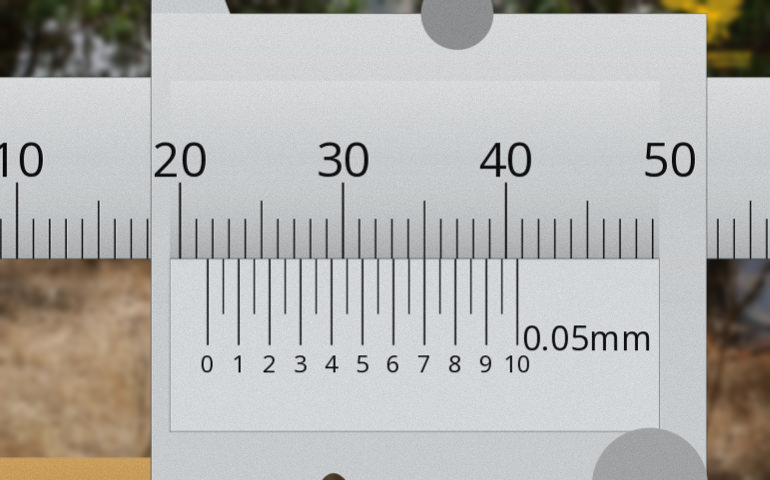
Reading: 21.7 mm
